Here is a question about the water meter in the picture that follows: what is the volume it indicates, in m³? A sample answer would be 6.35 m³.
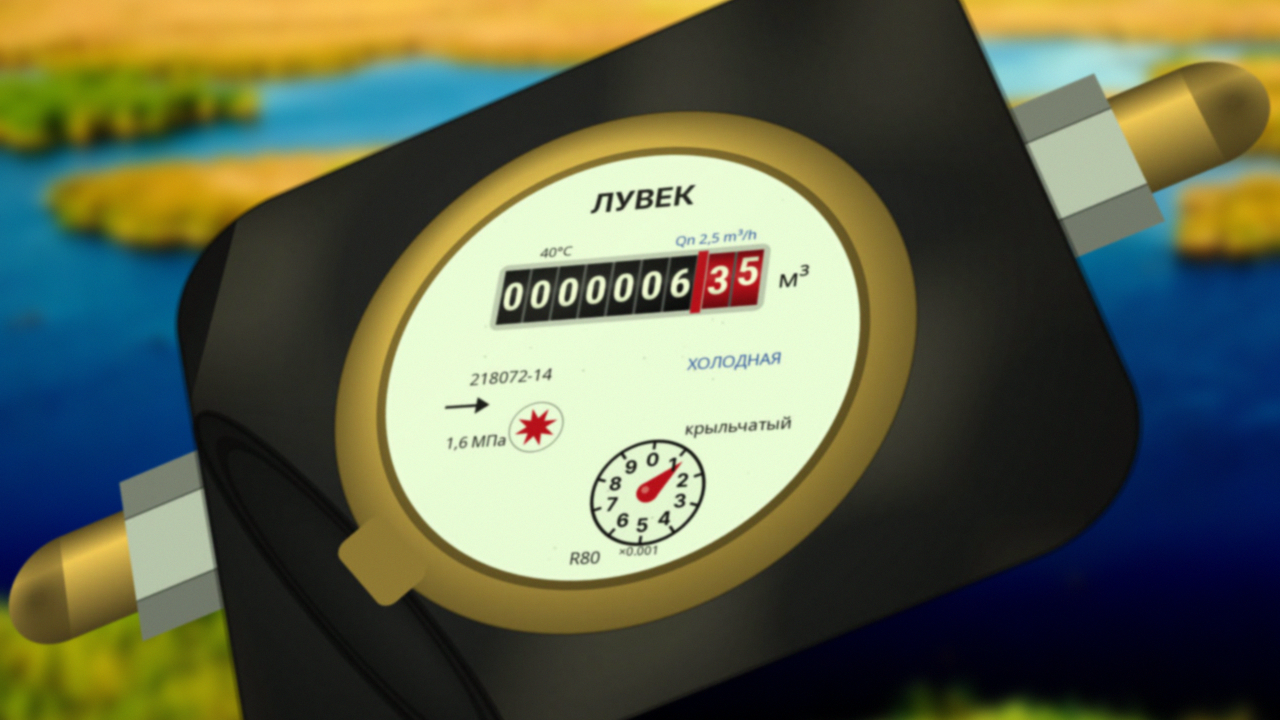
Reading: 6.351 m³
